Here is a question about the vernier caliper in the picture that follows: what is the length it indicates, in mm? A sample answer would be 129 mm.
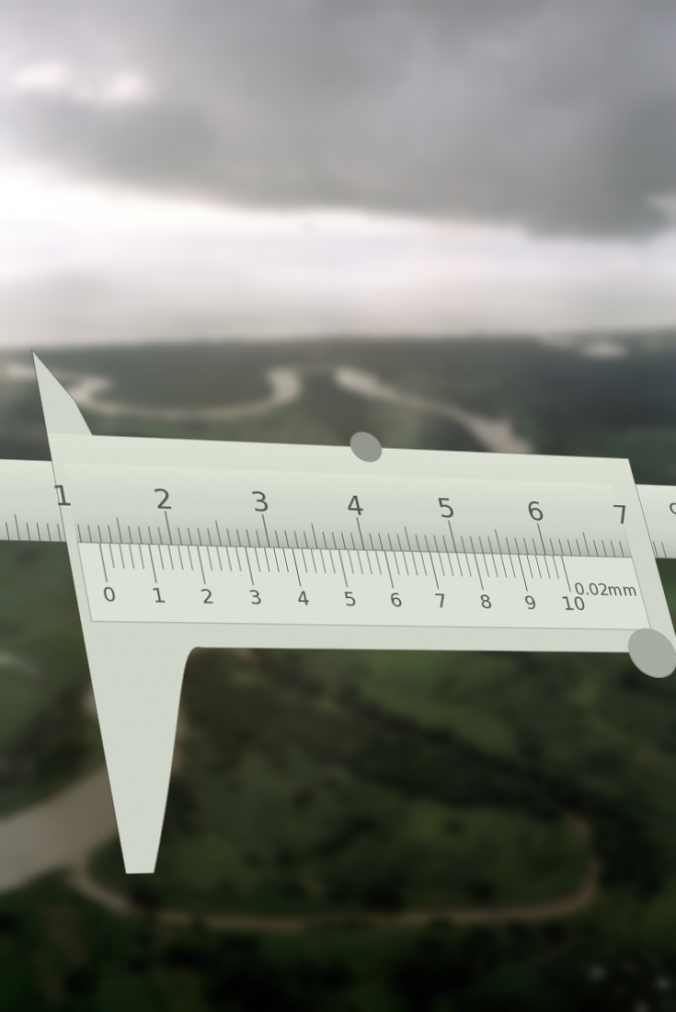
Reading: 12.8 mm
